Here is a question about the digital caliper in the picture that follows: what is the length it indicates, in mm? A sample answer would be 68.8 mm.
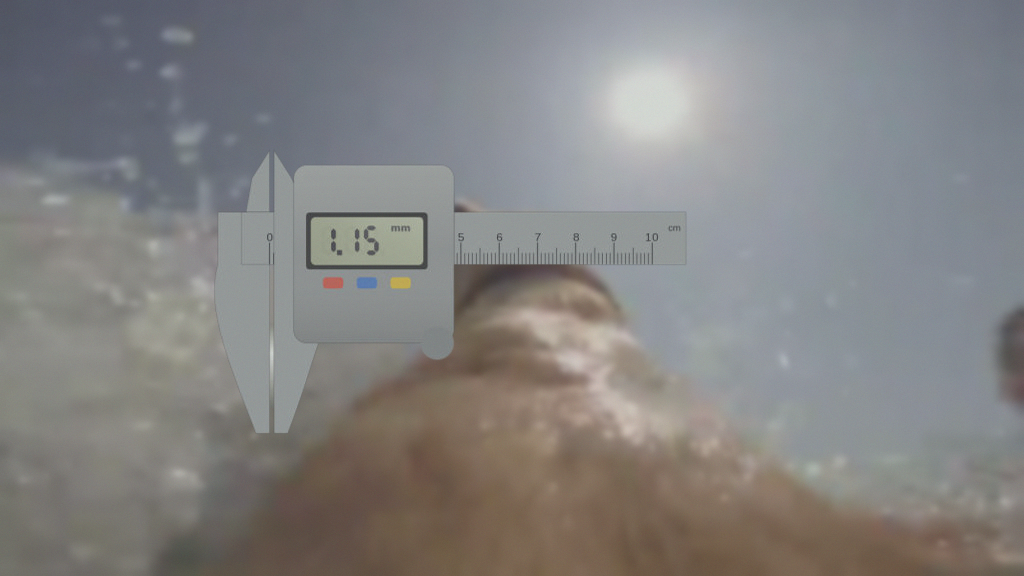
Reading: 1.15 mm
